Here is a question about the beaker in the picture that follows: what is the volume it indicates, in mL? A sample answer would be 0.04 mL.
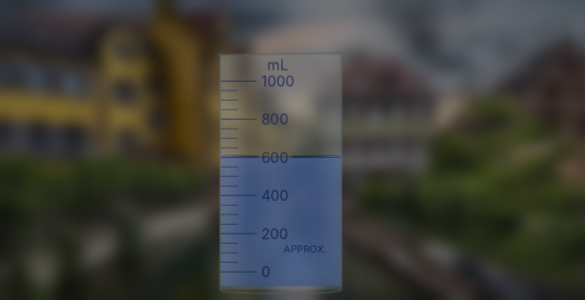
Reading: 600 mL
